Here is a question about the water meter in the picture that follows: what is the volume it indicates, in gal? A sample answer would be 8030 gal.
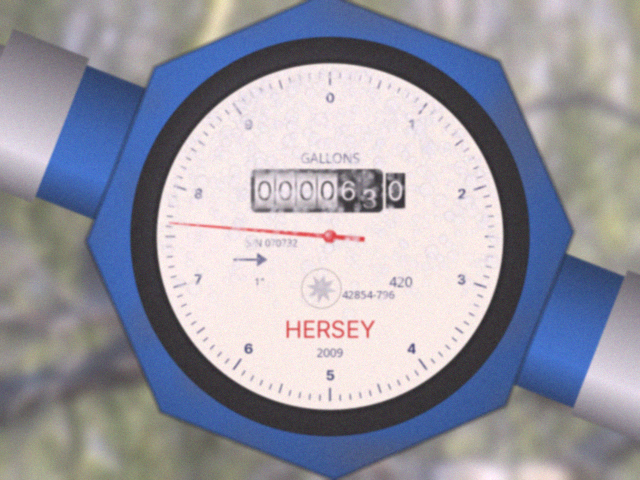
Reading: 627.6 gal
